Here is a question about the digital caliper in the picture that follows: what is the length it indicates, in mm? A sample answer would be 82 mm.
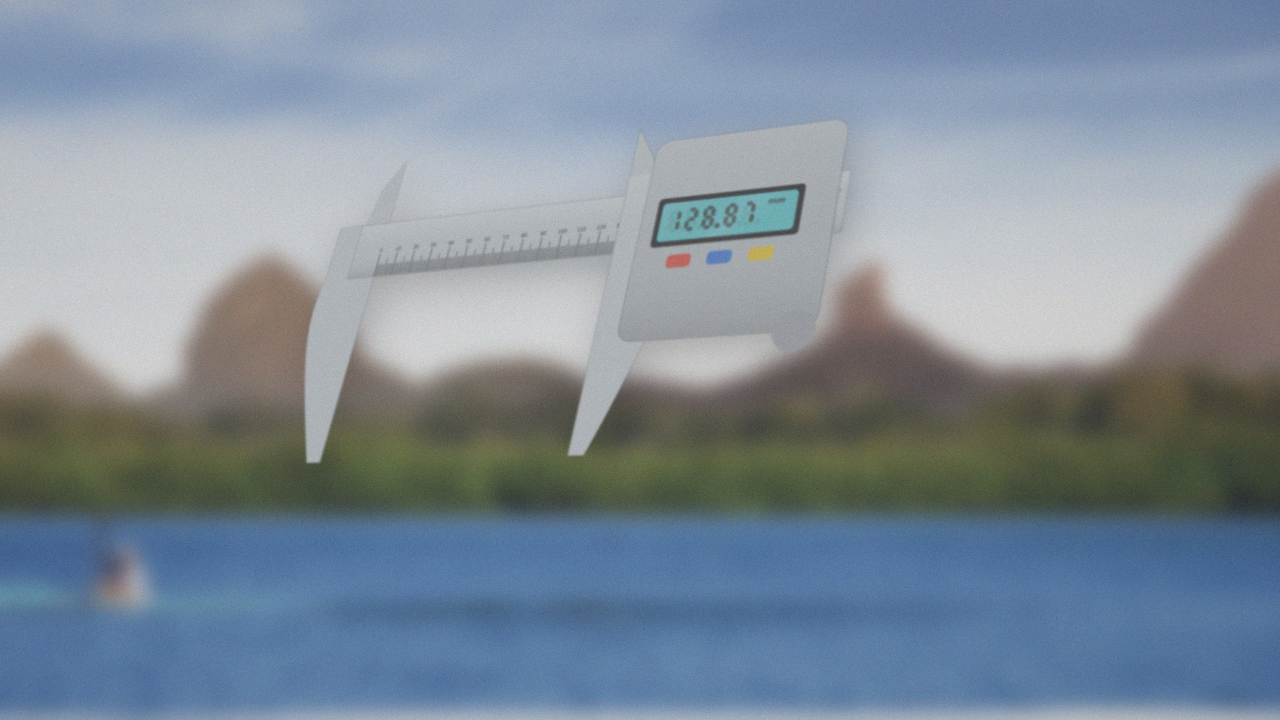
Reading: 128.87 mm
